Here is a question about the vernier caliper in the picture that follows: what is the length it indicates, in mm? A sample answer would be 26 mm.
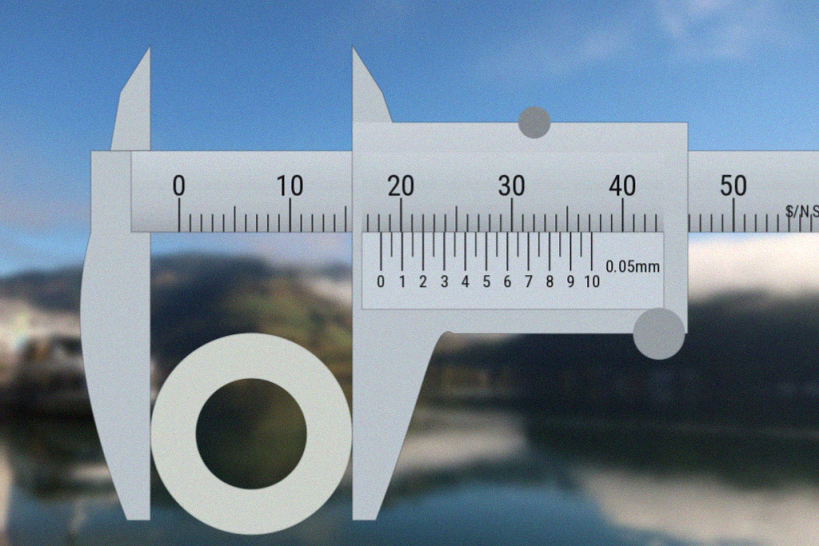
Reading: 18.2 mm
